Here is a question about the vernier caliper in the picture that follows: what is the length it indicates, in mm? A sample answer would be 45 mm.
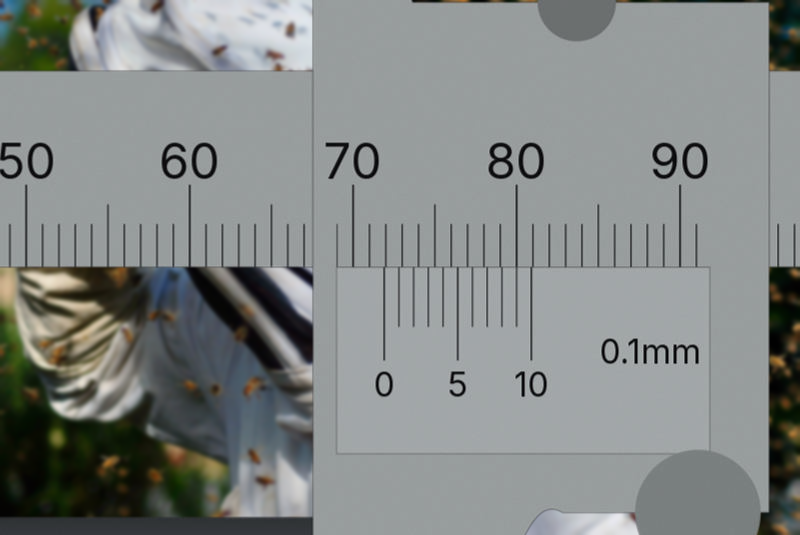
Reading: 71.9 mm
